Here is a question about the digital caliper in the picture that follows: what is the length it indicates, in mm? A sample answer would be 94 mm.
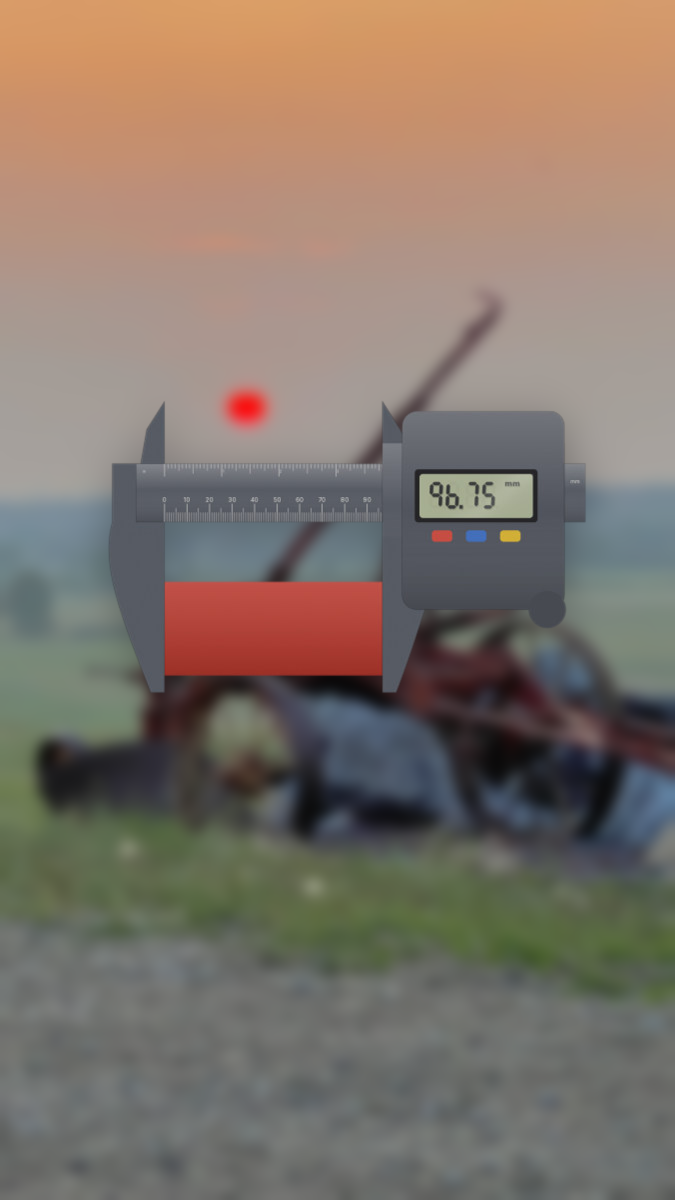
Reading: 96.75 mm
